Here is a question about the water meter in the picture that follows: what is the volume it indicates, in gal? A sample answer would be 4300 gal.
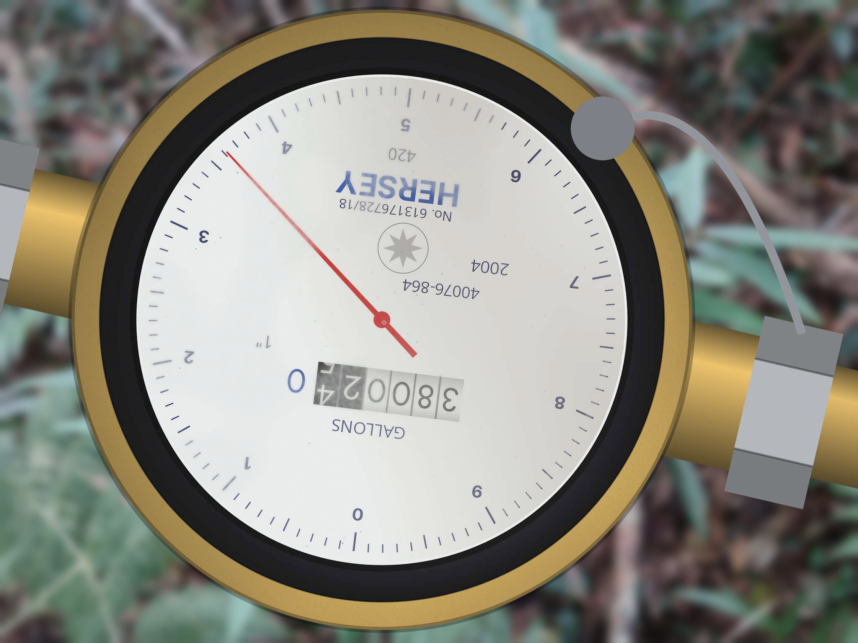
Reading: 3800243.6 gal
